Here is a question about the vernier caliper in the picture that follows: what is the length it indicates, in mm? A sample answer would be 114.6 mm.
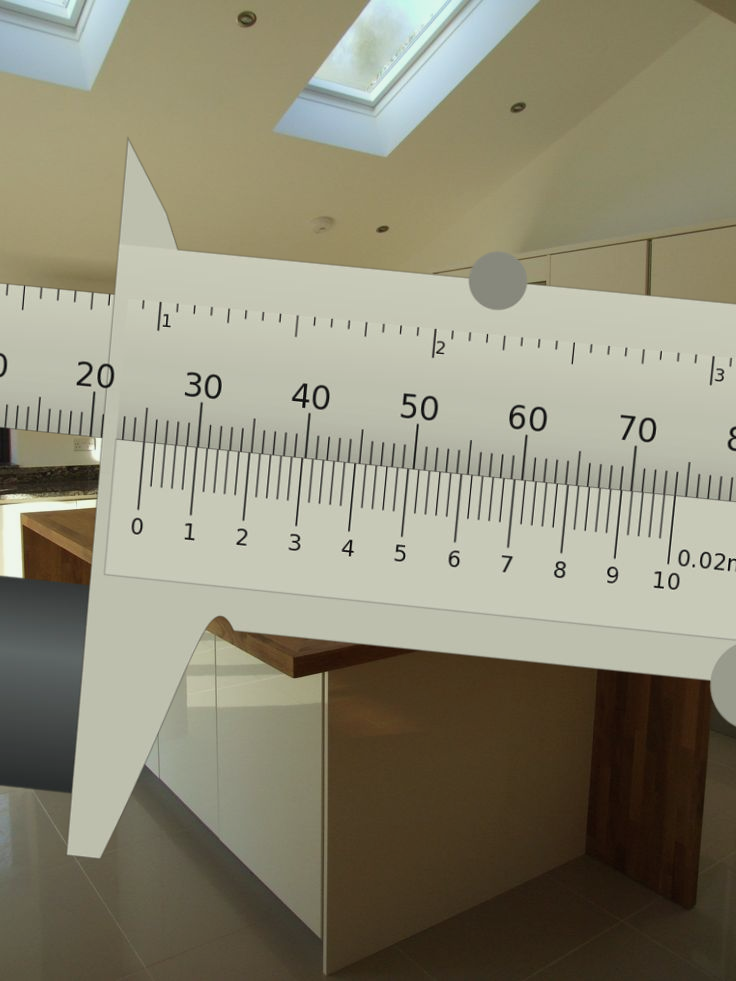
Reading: 25.0 mm
